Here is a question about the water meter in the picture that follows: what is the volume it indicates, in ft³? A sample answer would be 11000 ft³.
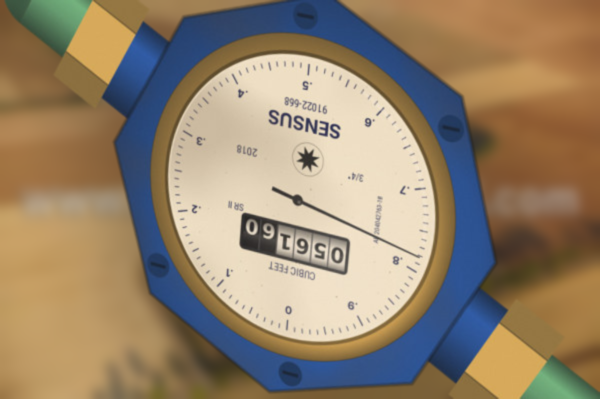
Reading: 56159.78 ft³
